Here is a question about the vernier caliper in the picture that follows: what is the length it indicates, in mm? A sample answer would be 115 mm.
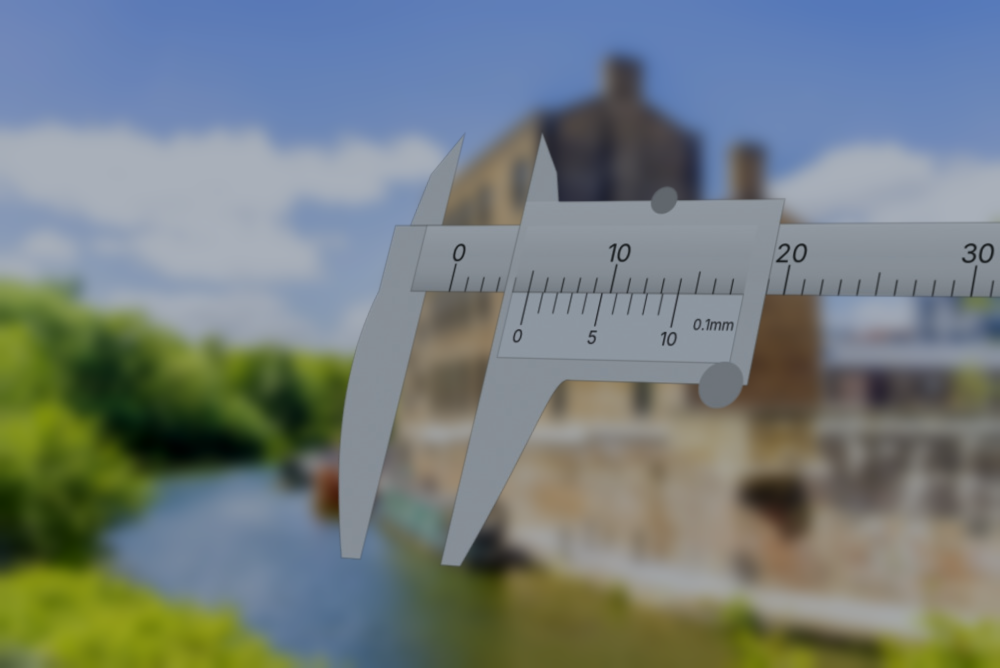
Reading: 5.0 mm
